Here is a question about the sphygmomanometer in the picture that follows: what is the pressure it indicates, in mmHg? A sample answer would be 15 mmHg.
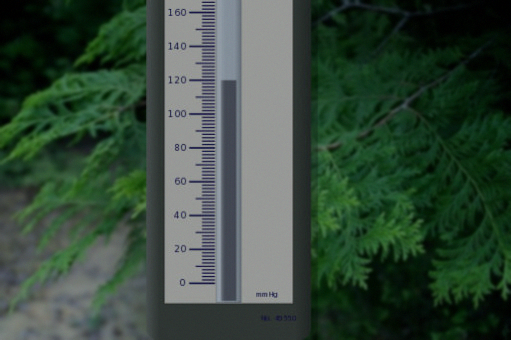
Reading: 120 mmHg
